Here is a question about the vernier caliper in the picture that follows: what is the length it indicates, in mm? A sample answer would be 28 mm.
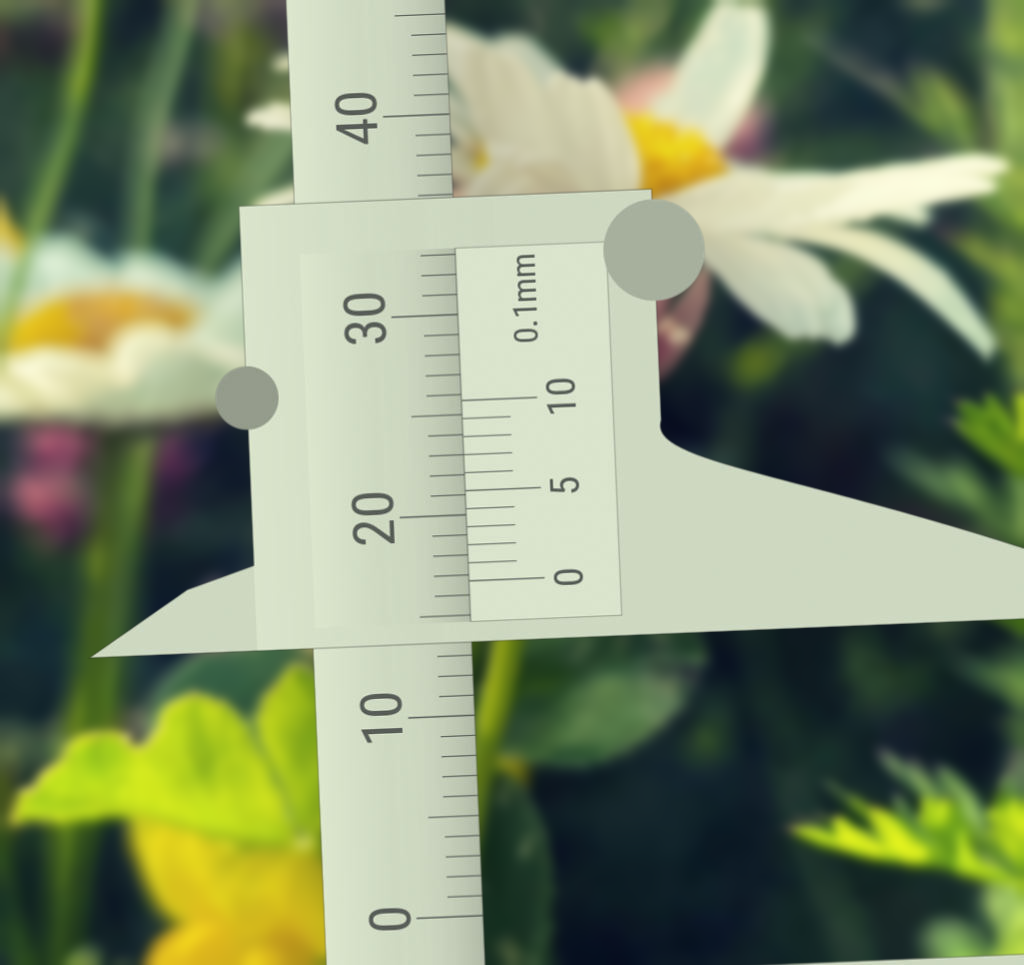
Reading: 16.7 mm
